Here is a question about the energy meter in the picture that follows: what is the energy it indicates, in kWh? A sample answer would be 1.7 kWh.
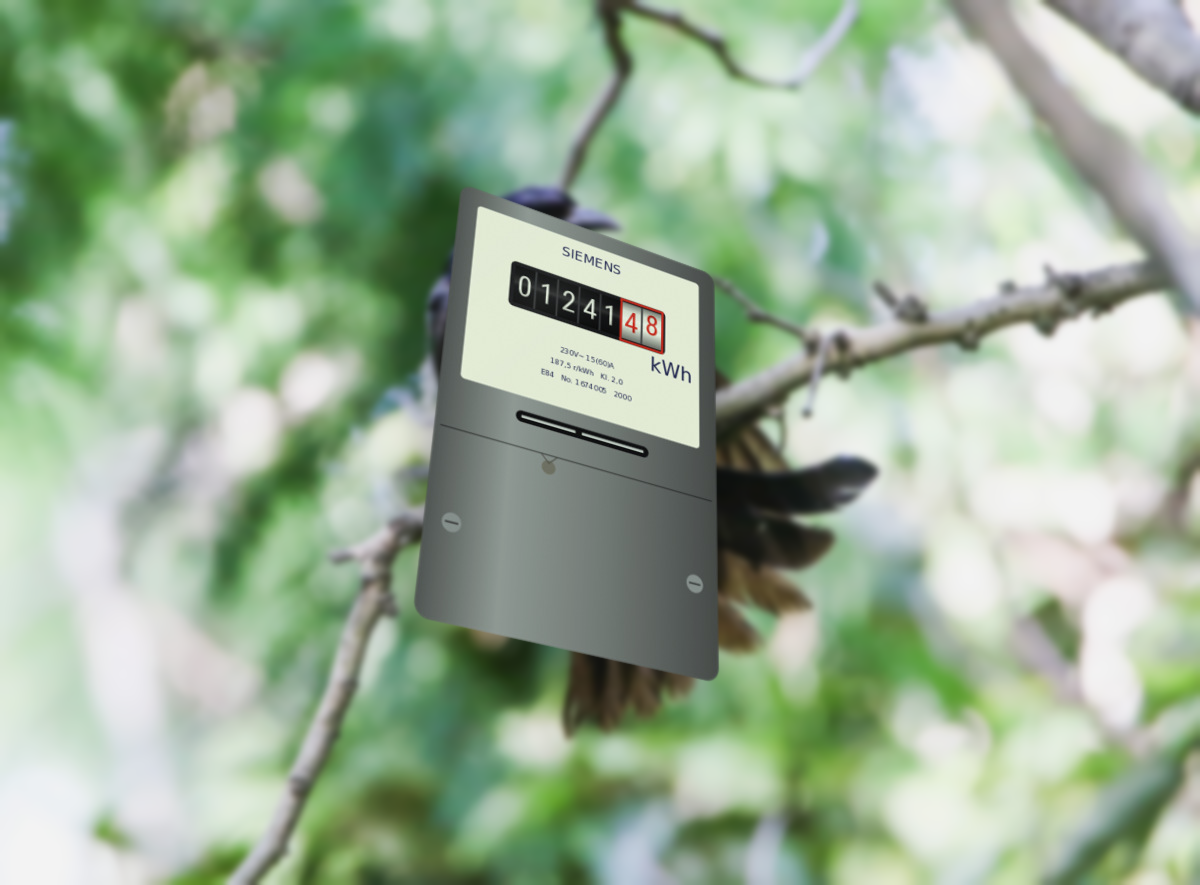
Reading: 1241.48 kWh
